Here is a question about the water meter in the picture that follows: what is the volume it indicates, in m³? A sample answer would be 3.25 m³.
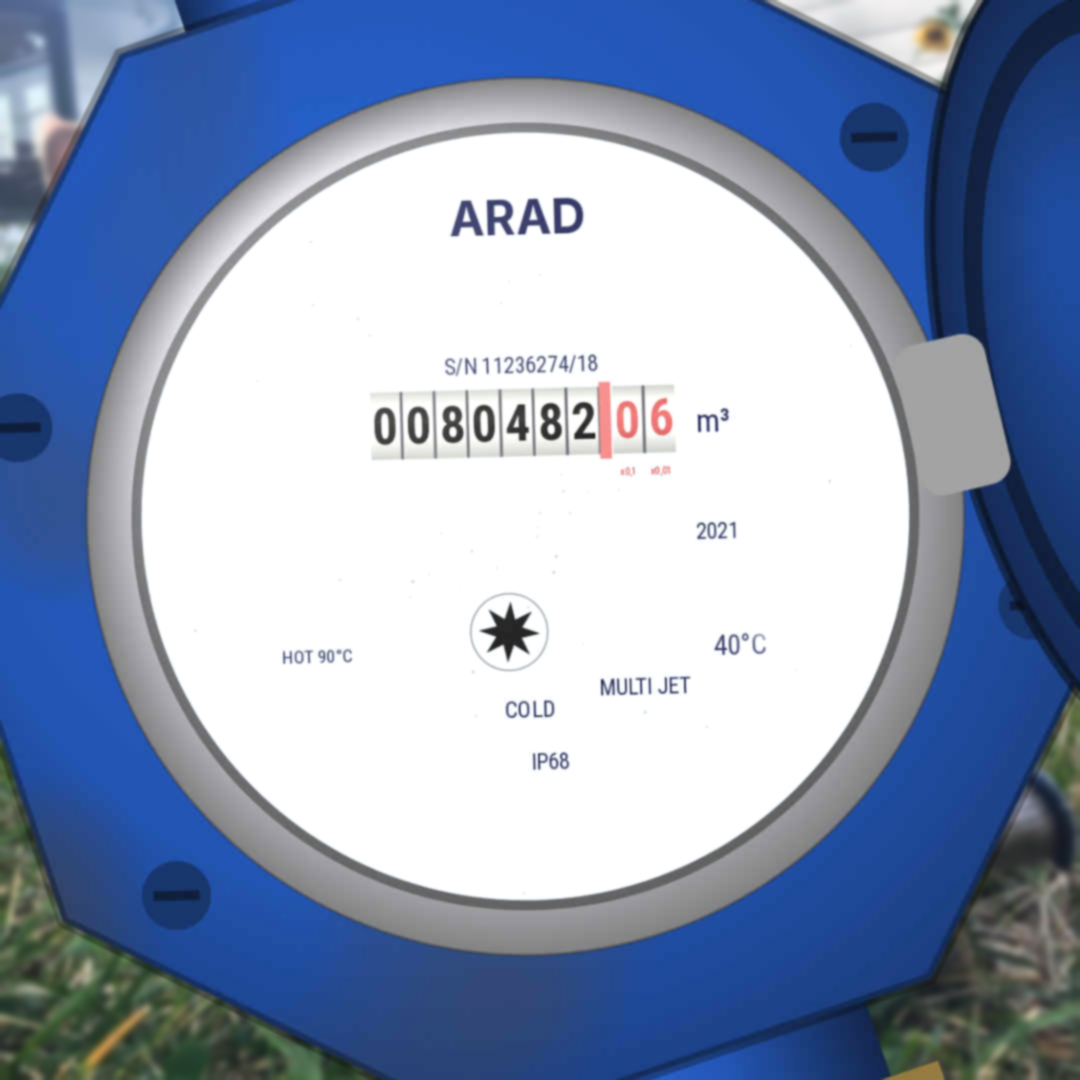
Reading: 80482.06 m³
